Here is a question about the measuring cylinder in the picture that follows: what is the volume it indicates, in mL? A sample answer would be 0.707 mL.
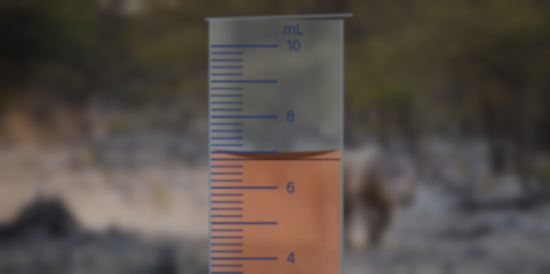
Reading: 6.8 mL
